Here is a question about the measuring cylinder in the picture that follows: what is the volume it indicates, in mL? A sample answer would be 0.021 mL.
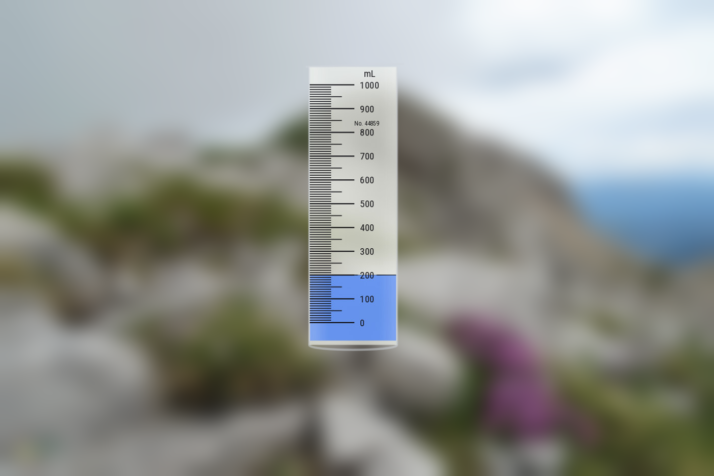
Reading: 200 mL
